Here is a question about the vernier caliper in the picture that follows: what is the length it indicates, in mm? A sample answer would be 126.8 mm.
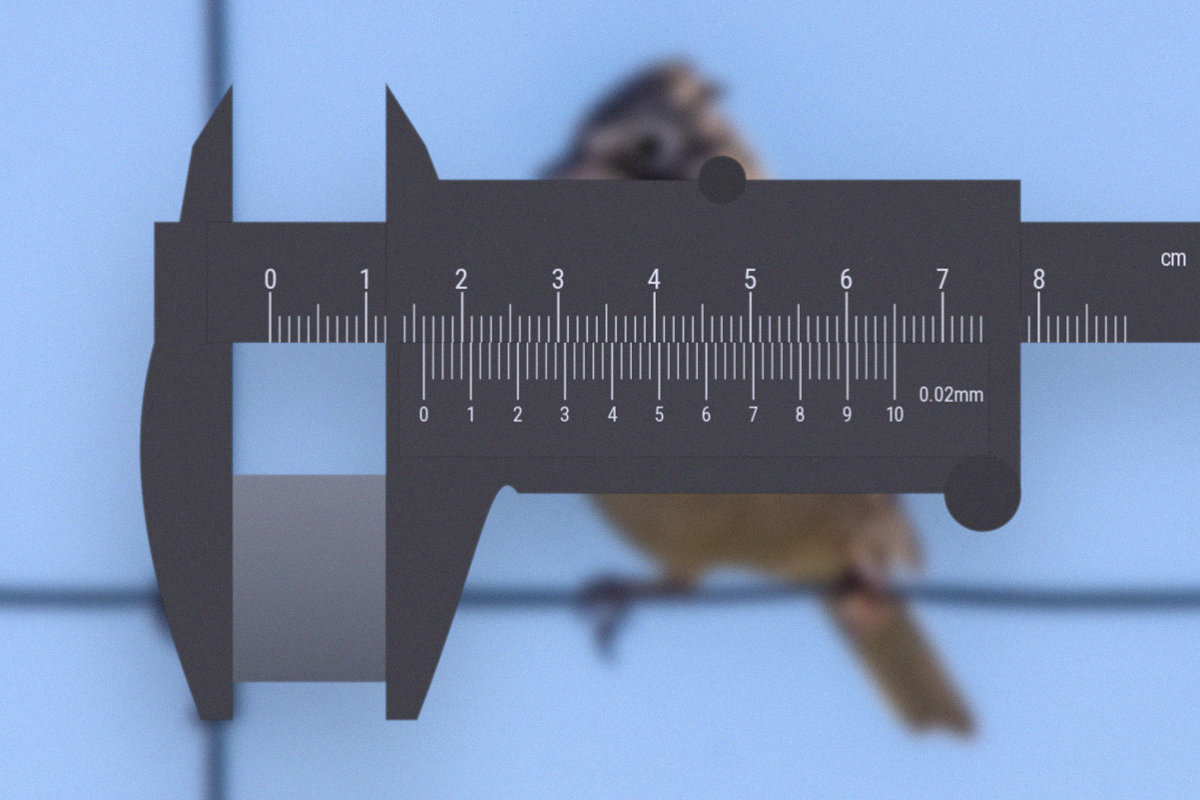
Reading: 16.0 mm
